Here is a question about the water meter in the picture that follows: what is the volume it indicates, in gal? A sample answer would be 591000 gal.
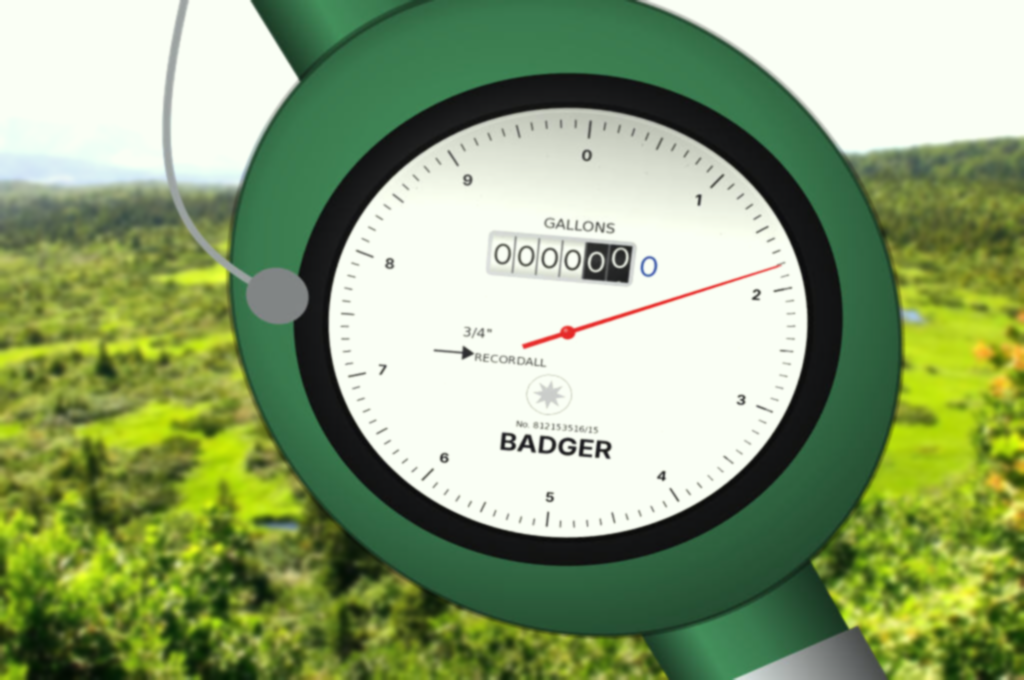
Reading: 1.8 gal
